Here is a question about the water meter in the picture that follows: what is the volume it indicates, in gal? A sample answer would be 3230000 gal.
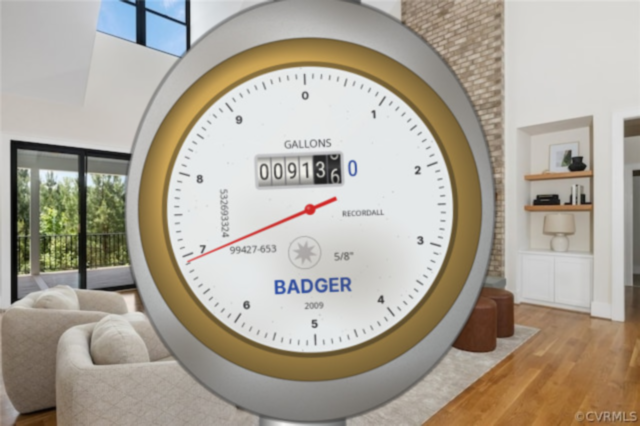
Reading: 91356.9 gal
